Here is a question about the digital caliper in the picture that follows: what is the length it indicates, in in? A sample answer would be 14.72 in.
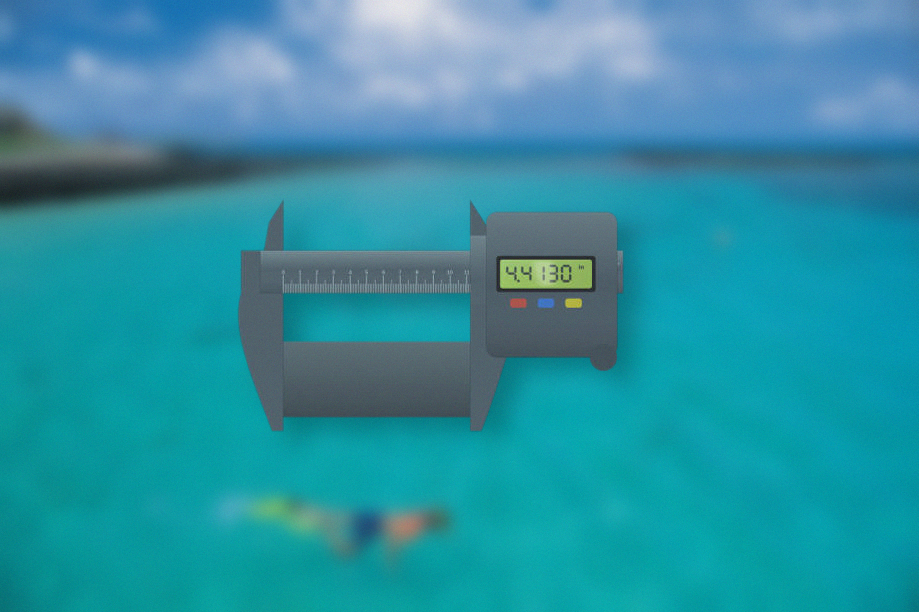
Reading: 4.4130 in
